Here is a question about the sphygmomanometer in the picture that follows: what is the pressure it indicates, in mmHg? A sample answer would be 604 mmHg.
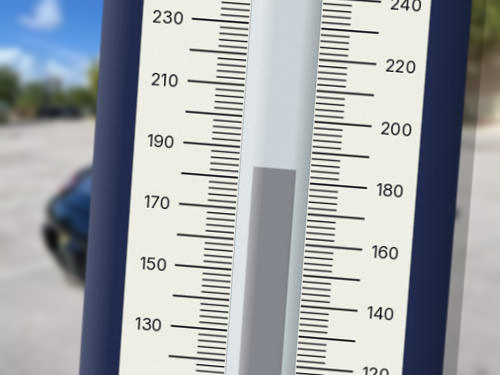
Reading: 184 mmHg
